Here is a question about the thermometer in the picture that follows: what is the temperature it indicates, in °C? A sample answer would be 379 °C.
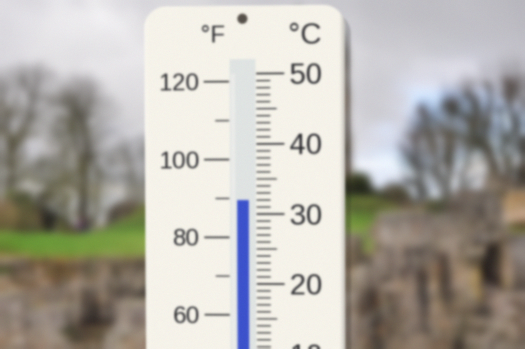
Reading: 32 °C
